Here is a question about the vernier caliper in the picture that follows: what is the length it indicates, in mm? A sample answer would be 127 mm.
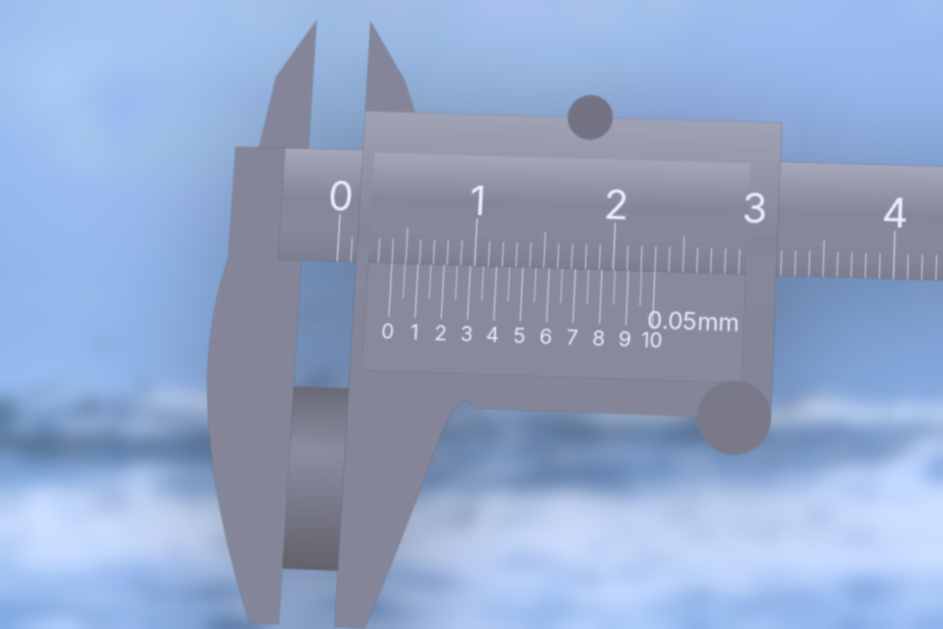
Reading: 4.0 mm
